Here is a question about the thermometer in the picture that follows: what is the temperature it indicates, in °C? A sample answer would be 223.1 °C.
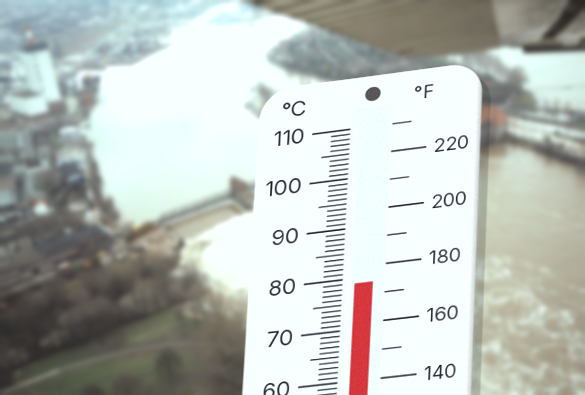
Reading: 79 °C
